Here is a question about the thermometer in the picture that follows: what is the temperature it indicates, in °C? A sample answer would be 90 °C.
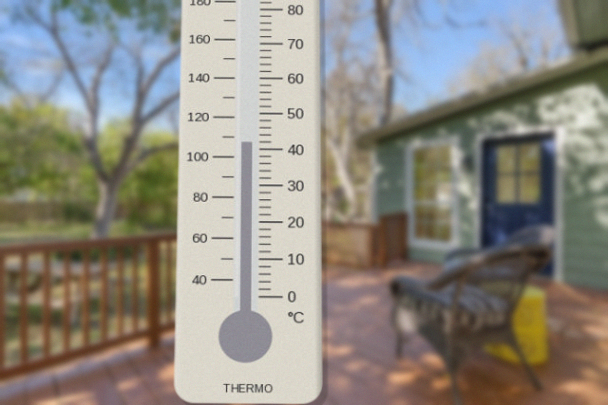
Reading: 42 °C
